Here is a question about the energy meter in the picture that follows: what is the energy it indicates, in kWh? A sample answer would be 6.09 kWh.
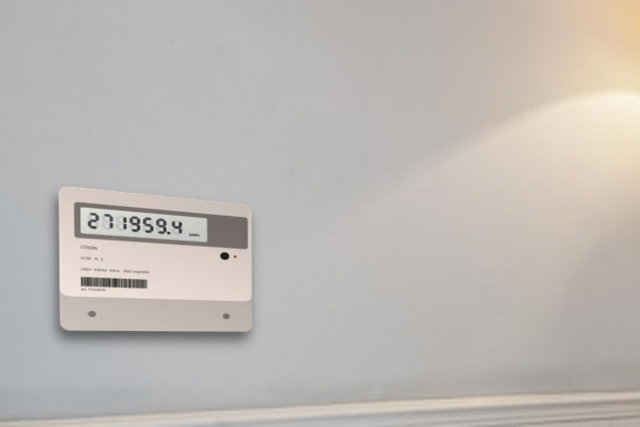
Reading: 271959.4 kWh
